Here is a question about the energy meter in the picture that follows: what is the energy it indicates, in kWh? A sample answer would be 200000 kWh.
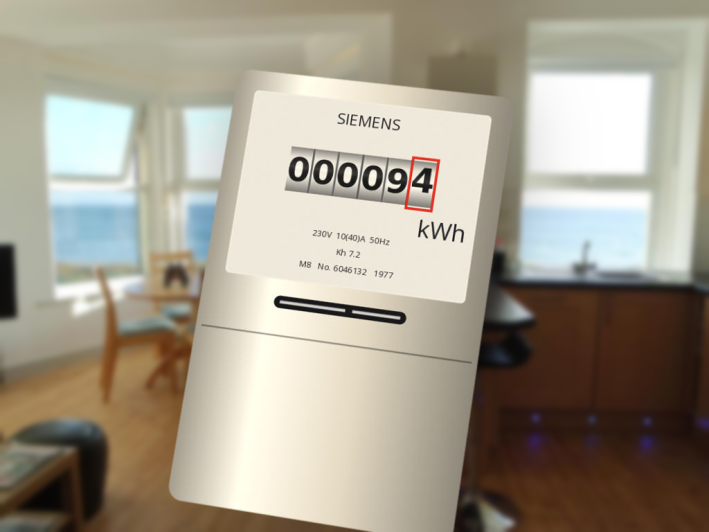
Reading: 9.4 kWh
